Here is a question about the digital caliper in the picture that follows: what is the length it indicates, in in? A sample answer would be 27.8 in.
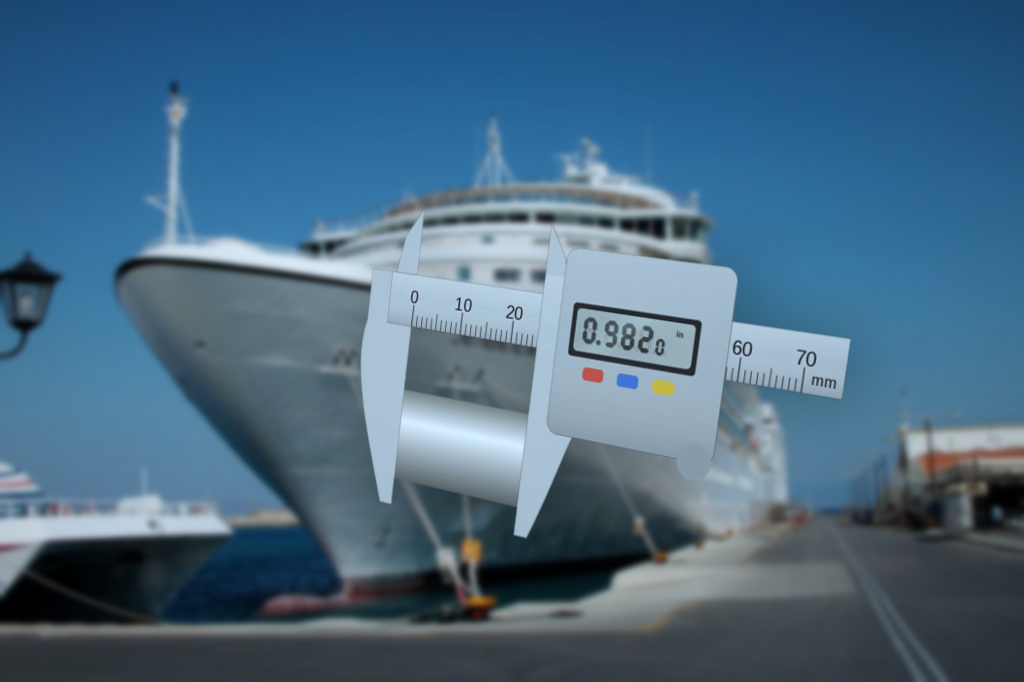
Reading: 0.9820 in
